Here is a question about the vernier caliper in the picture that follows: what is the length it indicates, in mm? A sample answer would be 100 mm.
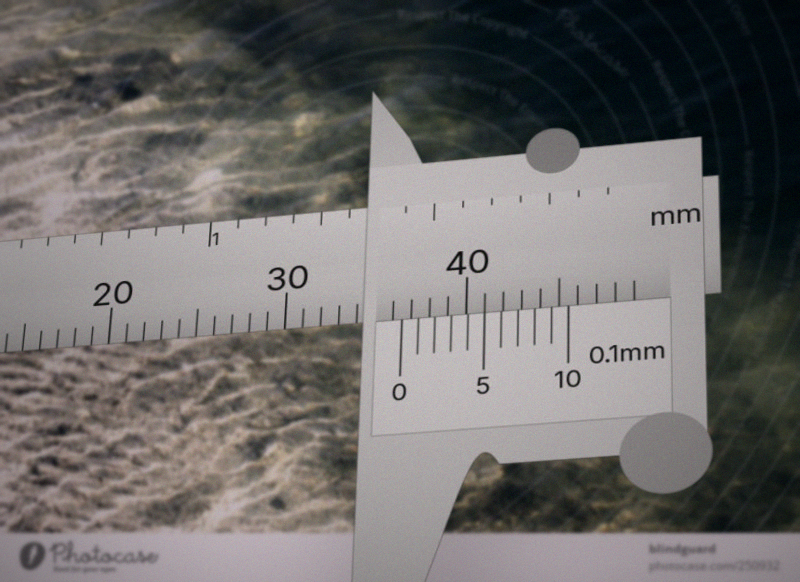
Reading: 36.5 mm
